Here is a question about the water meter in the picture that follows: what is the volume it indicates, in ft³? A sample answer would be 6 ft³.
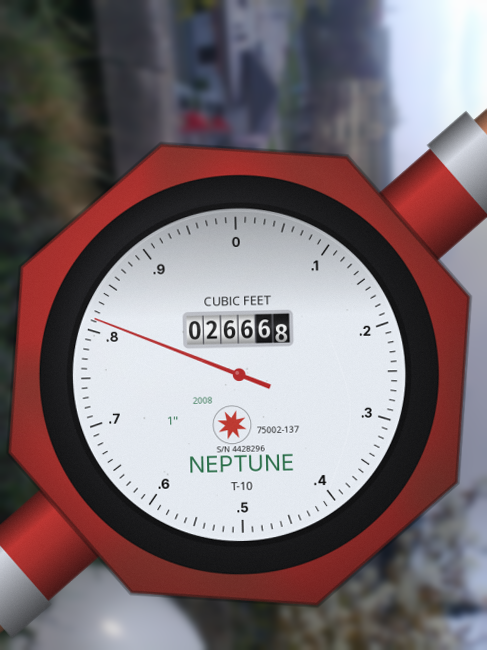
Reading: 26667.81 ft³
